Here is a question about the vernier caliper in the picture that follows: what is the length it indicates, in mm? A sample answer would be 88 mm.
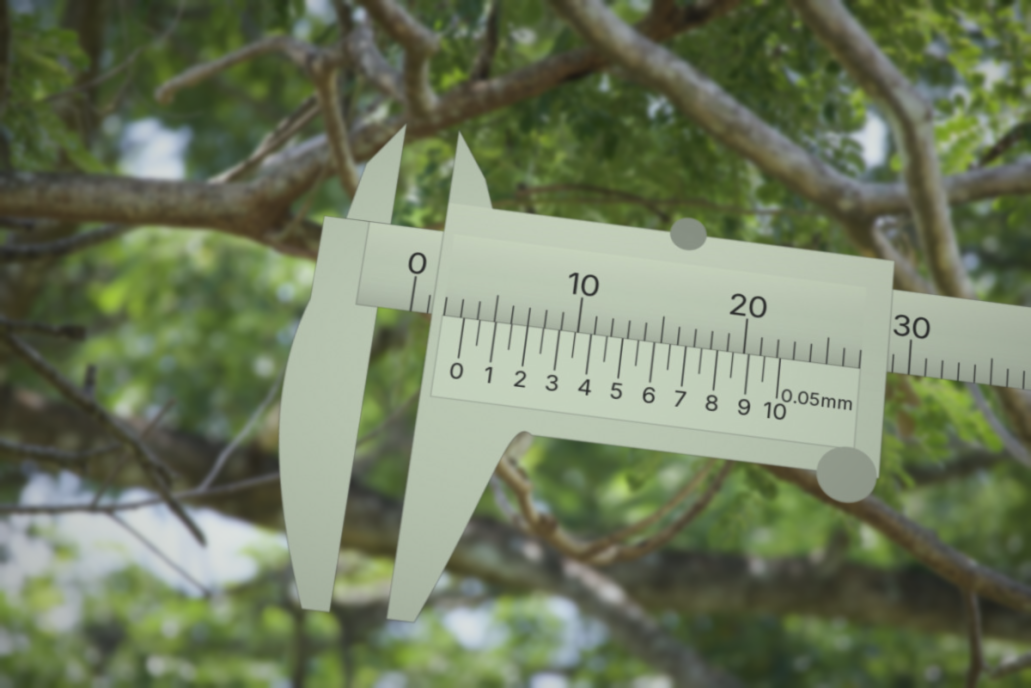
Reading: 3.2 mm
